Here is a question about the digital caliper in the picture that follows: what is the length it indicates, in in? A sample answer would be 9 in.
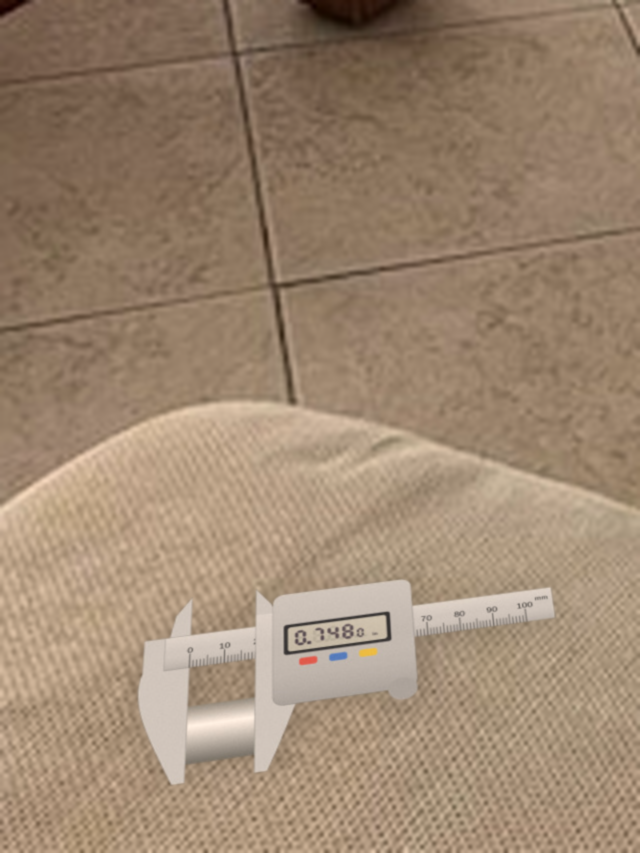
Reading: 0.7480 in
